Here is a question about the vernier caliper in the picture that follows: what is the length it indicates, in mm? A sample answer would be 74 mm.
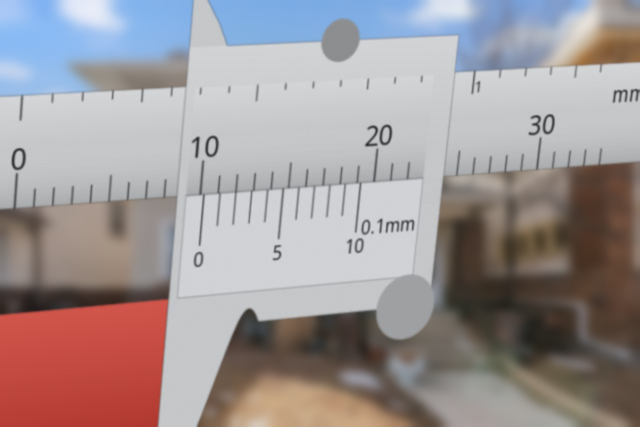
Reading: 10.2 mm
